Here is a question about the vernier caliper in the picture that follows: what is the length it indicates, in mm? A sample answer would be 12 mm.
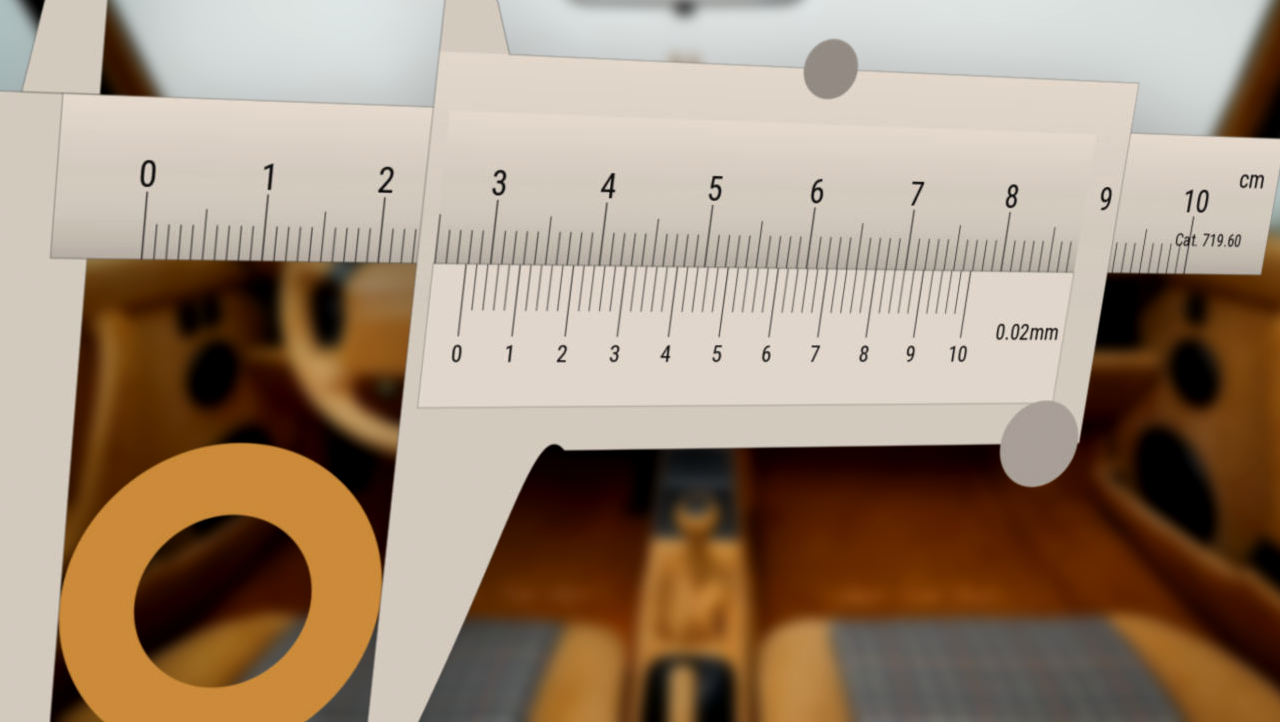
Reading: 27.8 mm
